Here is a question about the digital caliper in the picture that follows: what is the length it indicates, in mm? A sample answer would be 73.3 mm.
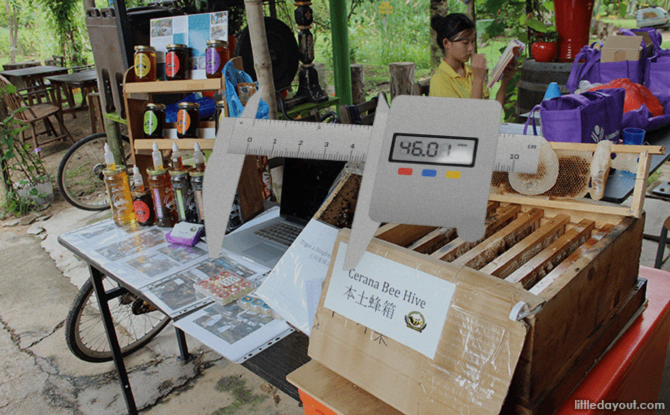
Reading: 46.01 mm
